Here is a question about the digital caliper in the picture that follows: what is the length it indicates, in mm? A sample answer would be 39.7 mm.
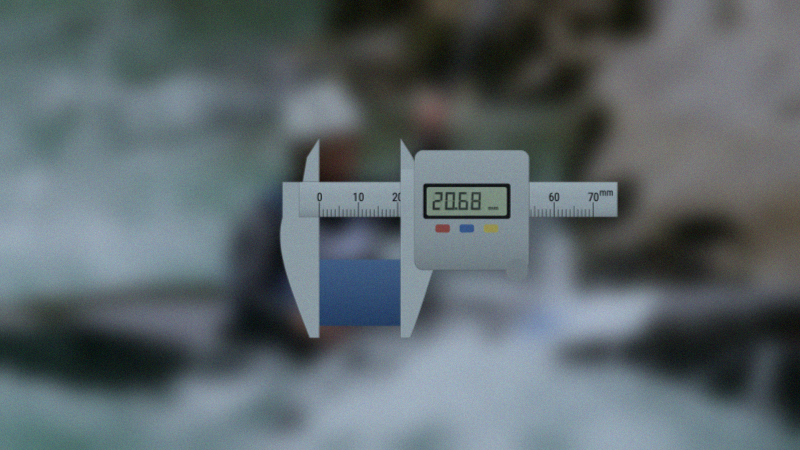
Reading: 20.68 mm
